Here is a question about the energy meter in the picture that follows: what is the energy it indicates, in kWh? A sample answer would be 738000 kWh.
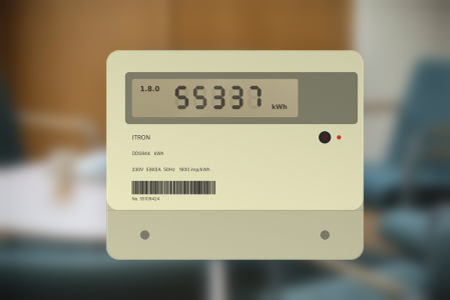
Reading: 55337 kWh
